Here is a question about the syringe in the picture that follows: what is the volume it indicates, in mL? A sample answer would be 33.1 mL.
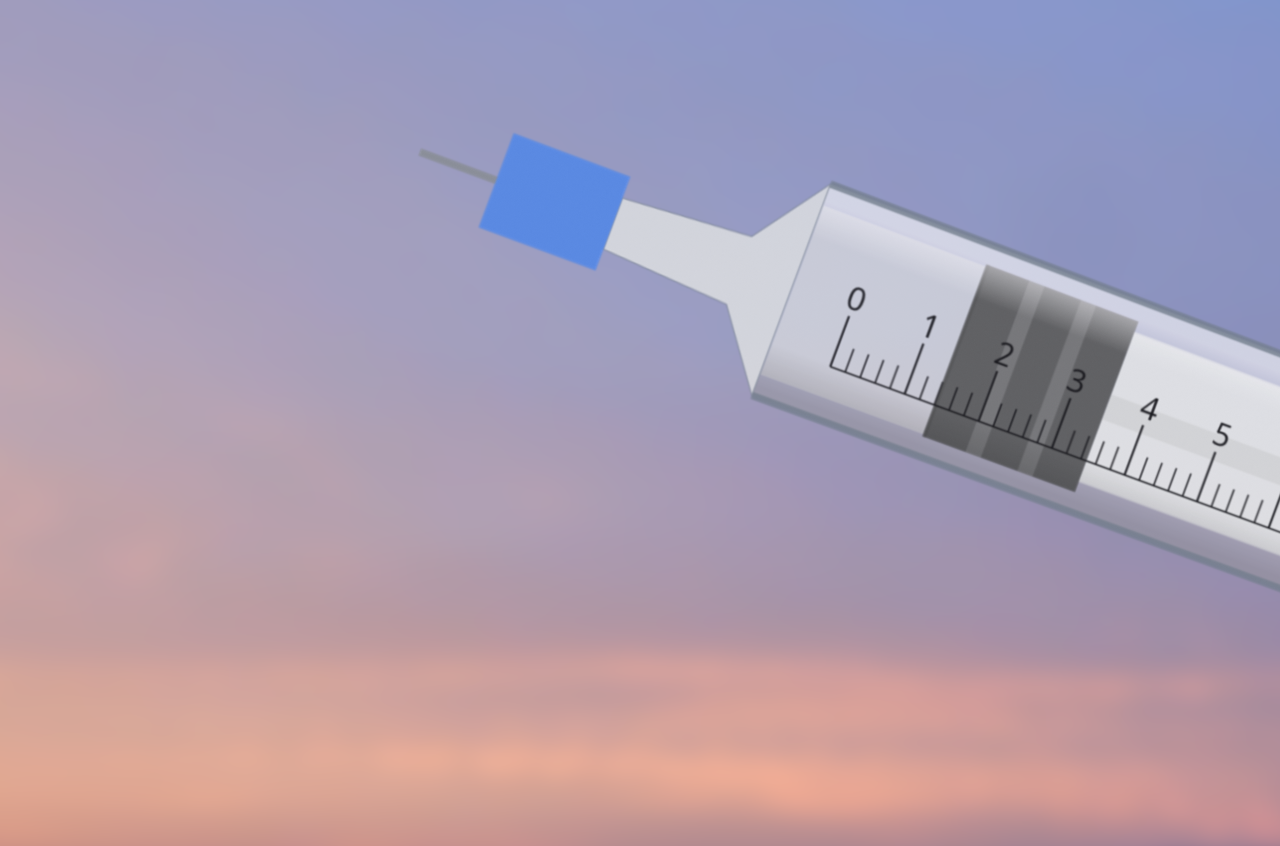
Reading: 1.4 mL
